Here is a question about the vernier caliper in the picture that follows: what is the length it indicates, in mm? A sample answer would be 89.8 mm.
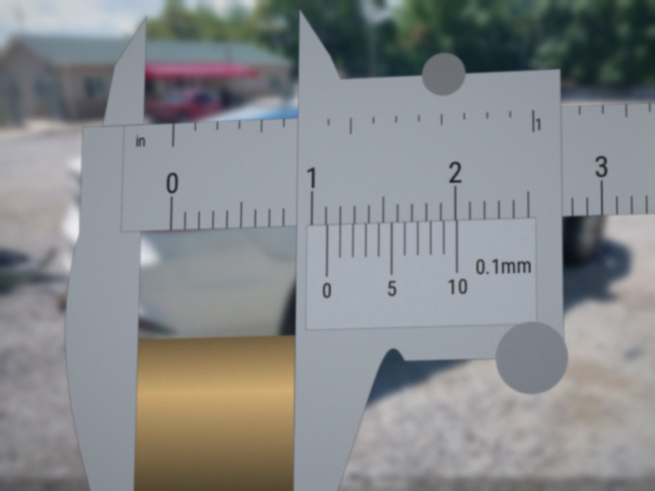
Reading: 11.1 mm
